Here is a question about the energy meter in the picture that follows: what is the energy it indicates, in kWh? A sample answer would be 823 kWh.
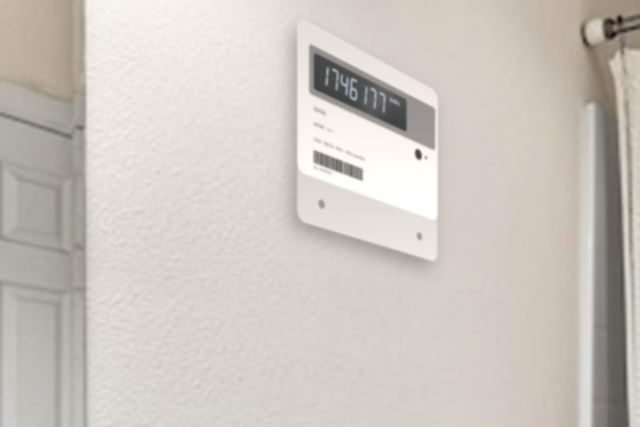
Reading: 1746177 kWh
